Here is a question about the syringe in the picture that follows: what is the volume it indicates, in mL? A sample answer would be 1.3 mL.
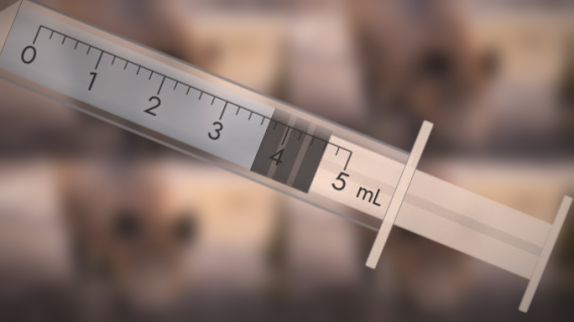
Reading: 3.7 mL
